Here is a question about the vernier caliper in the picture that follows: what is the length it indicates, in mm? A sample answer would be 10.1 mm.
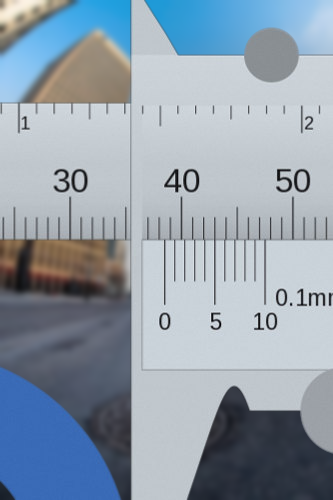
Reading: 38.5 mm
